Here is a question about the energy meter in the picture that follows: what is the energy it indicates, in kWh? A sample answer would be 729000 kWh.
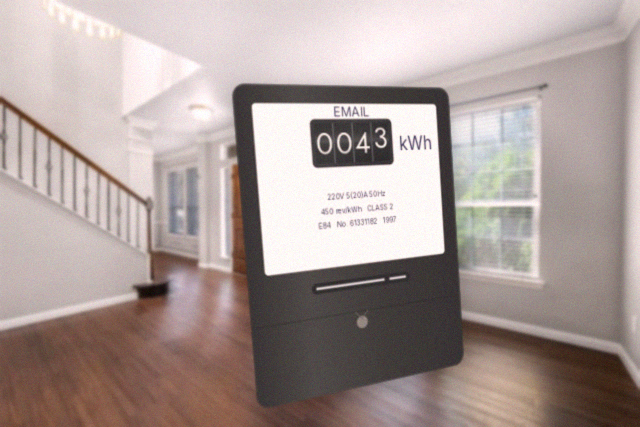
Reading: 43 kWh
